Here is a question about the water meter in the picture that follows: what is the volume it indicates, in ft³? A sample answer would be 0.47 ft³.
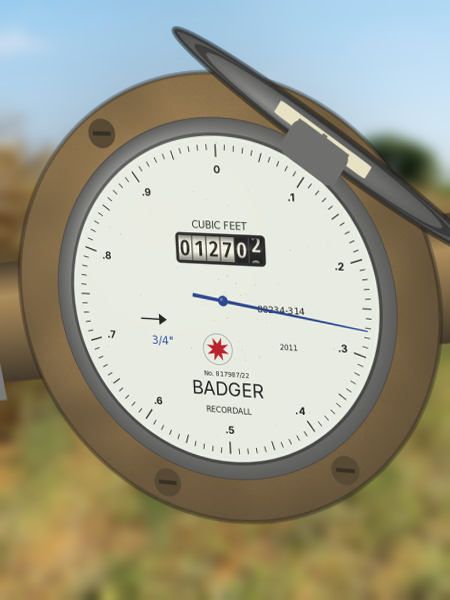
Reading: 12702.27 ft³
